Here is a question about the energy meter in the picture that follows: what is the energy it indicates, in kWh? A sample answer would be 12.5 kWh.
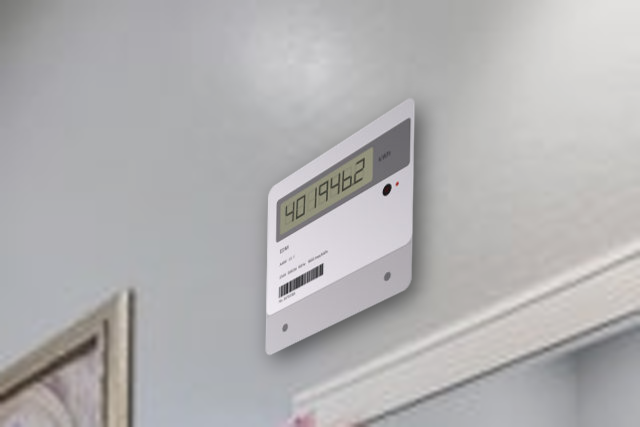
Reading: 401946.2 kWh
